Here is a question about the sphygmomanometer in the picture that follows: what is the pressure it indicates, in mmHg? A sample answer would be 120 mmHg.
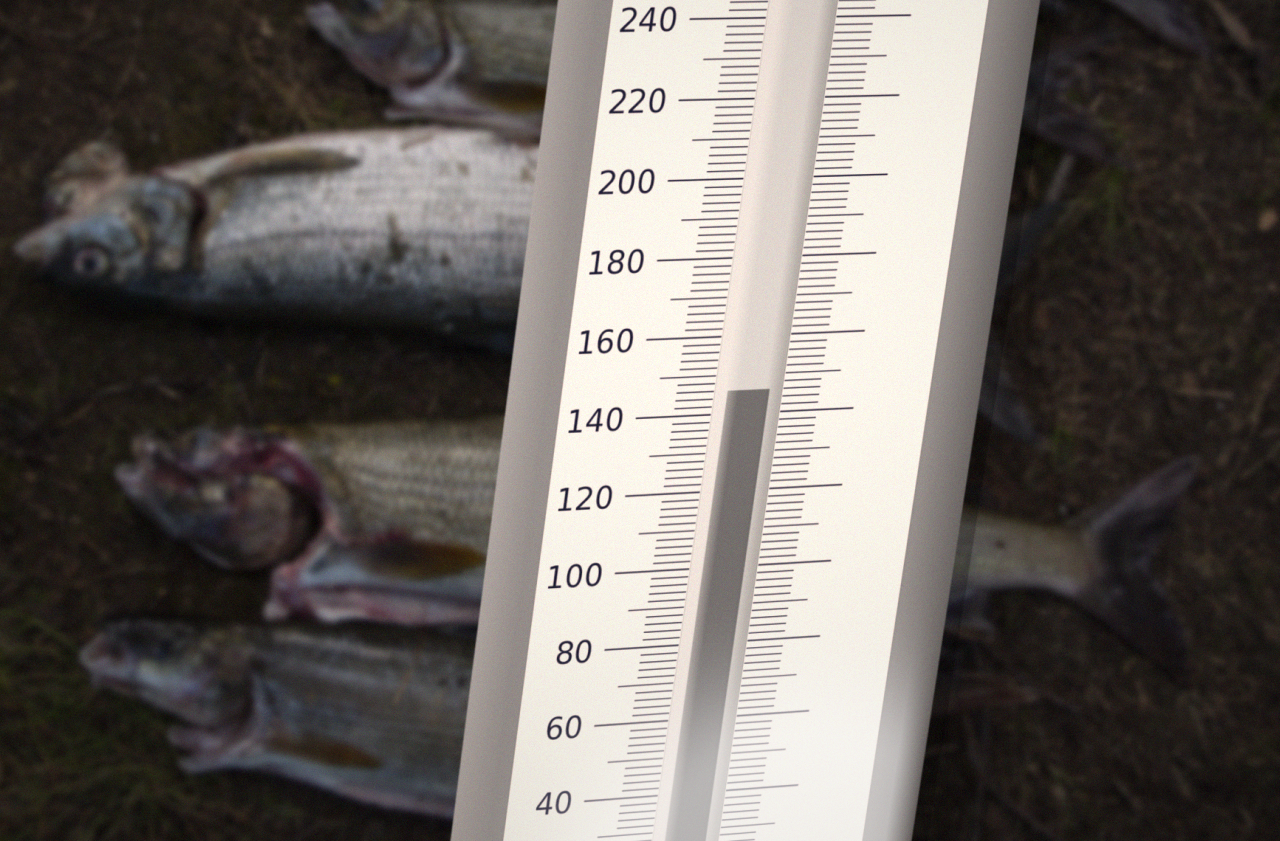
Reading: 146 mmHg
